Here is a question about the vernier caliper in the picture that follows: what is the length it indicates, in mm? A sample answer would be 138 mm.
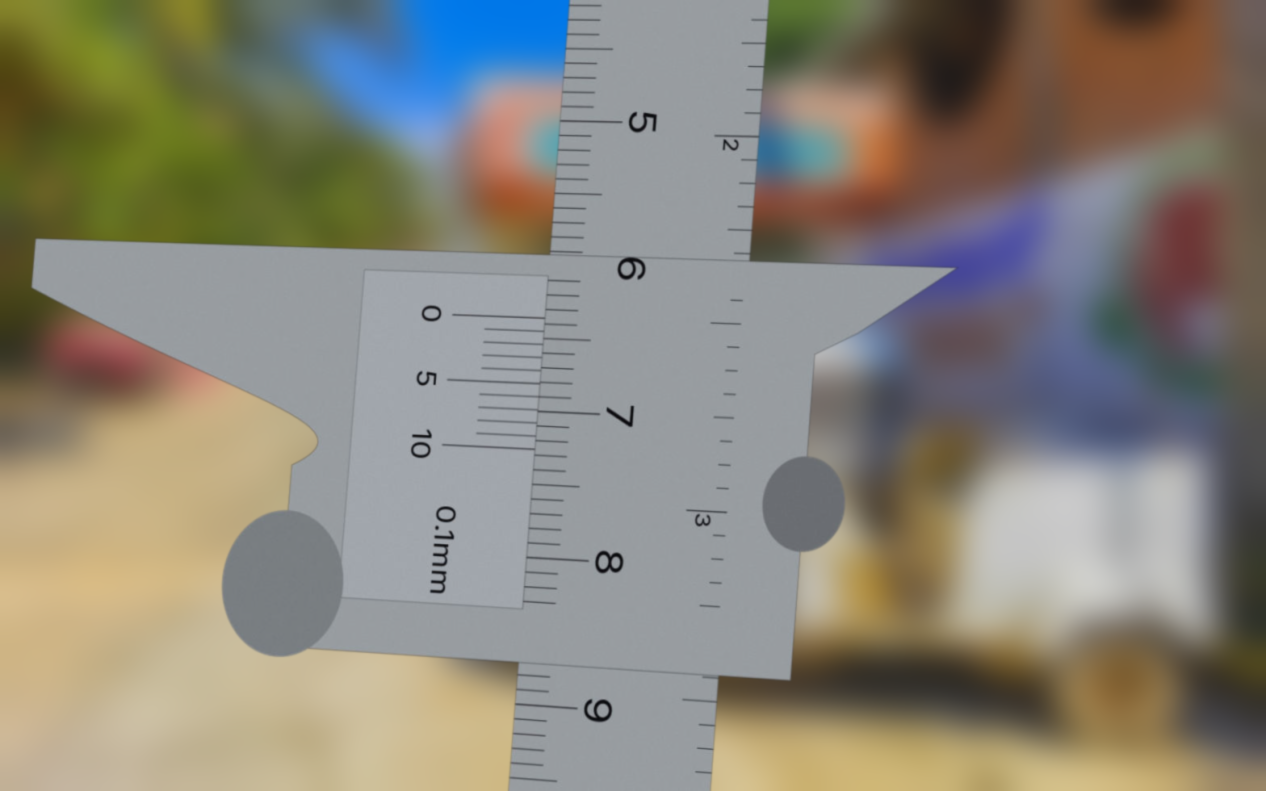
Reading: 63.6 mm
